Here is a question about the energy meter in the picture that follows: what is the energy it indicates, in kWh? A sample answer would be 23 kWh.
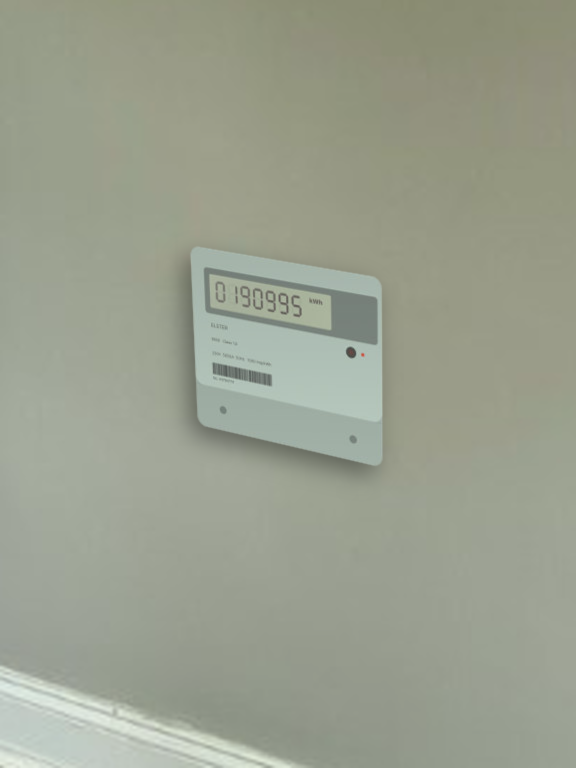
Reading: 190995 kWh
